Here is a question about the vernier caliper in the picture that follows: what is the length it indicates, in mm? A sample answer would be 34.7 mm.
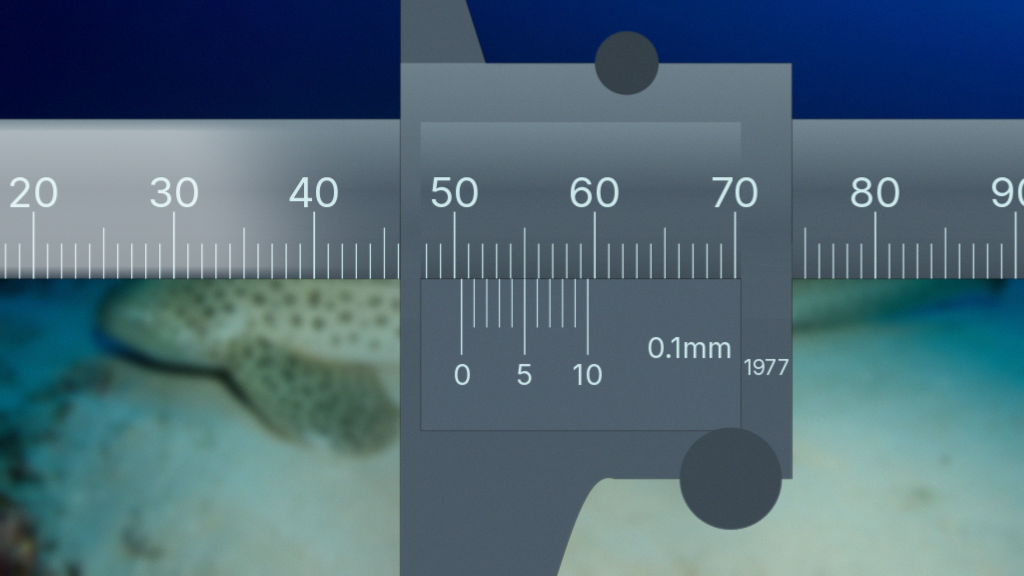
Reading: 50.5 mm
